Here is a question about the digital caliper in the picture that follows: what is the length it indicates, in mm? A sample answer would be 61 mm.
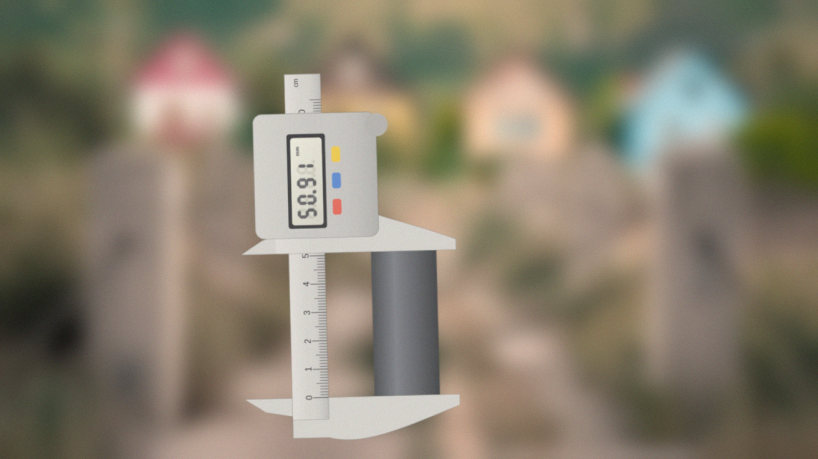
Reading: 50.91 mm
